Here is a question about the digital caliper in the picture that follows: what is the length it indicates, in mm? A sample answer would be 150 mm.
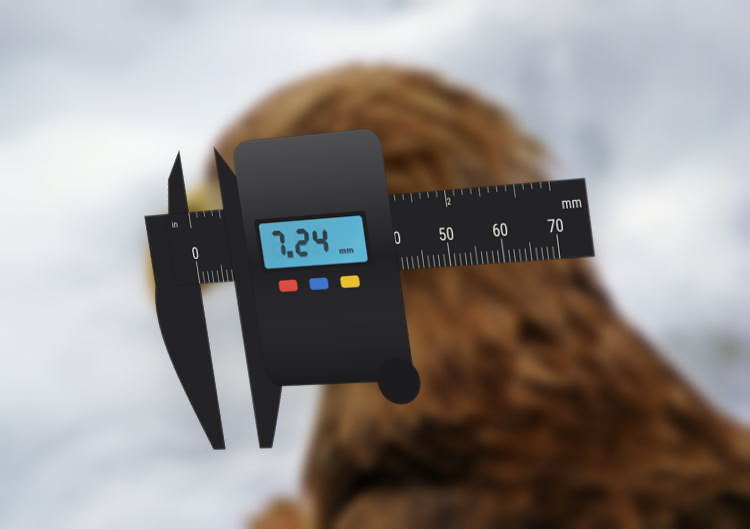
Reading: 7.24 mm
